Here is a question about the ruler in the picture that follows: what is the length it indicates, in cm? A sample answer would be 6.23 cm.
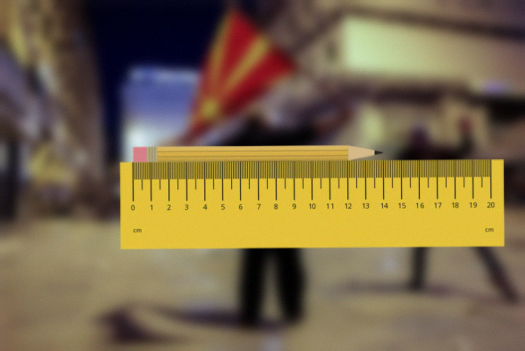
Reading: 14 cm
